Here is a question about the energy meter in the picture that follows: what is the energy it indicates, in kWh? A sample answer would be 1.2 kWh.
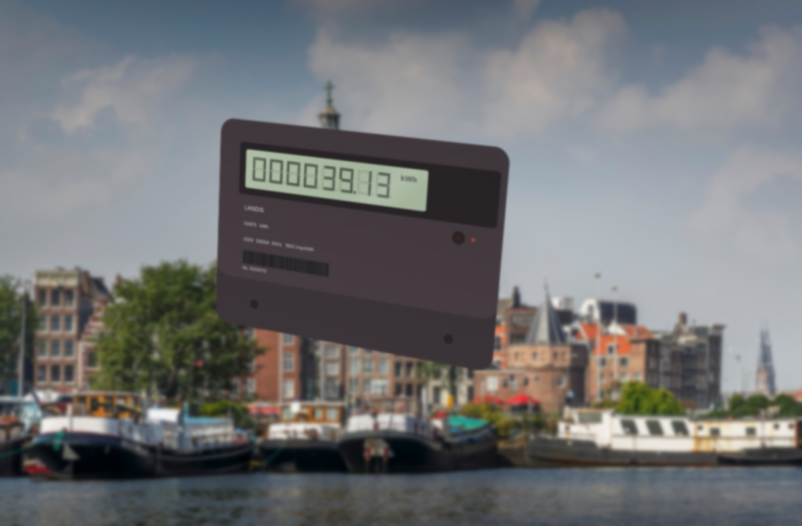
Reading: 39.13 kWh
